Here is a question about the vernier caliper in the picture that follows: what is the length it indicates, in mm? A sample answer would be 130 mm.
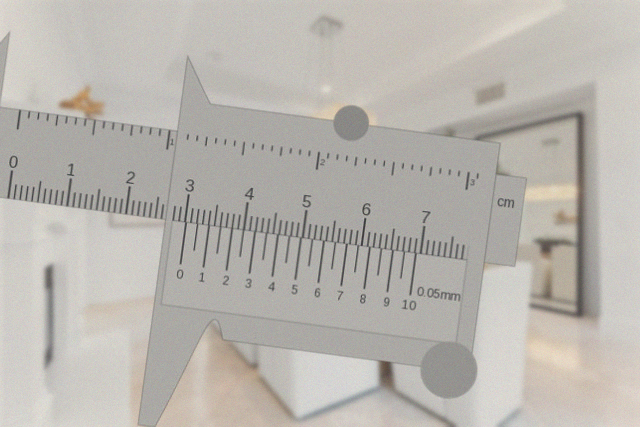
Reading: 30.2 mm
